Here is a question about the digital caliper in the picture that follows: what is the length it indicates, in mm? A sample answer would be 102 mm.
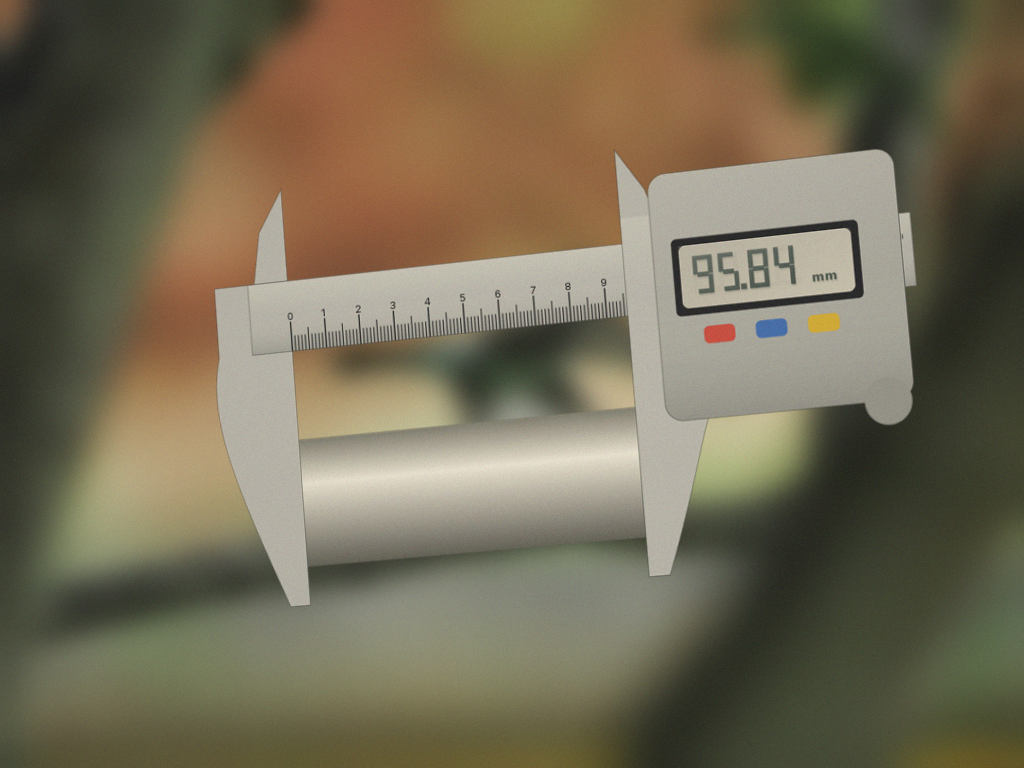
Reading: 95.84 mm
